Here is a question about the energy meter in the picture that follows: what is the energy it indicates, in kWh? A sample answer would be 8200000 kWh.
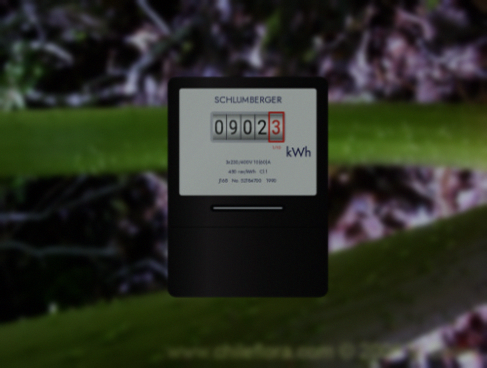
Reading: 902.3 kWh
